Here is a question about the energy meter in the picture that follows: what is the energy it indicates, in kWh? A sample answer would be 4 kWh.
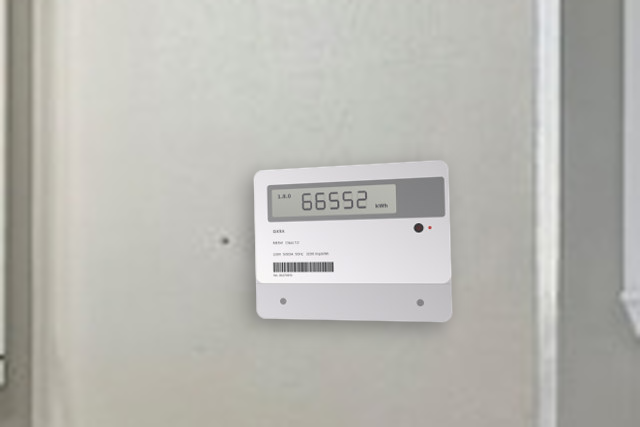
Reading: 66552 kWh
